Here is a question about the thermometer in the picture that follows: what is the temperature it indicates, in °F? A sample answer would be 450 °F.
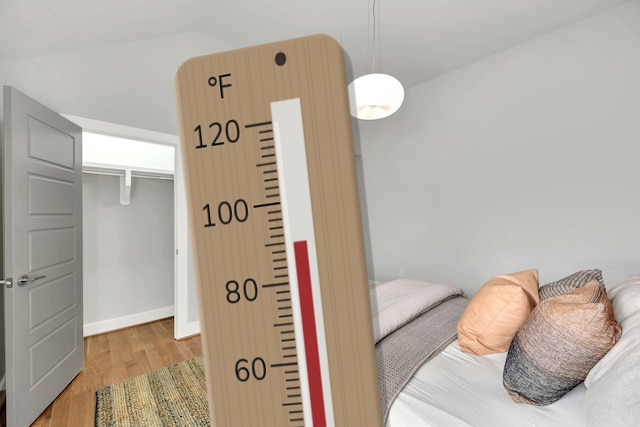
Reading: 90 °F
